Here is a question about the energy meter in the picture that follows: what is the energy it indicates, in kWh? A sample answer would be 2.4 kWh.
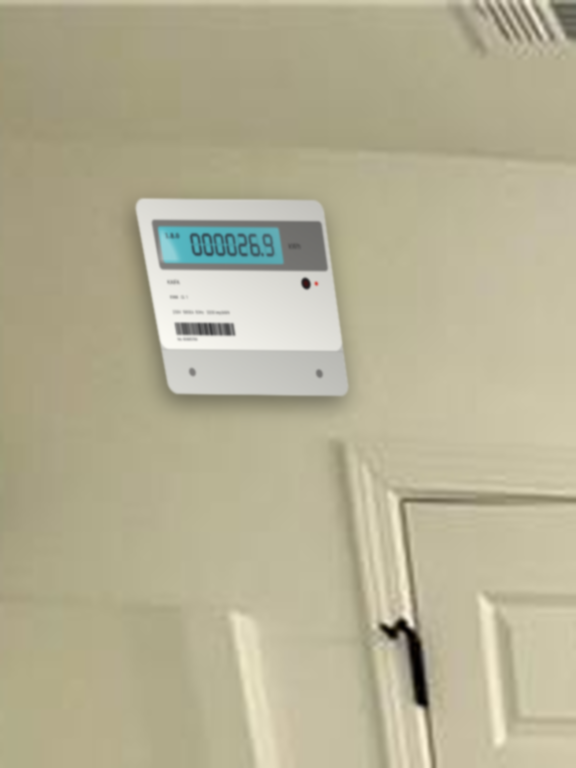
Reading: 26.9 kWh
